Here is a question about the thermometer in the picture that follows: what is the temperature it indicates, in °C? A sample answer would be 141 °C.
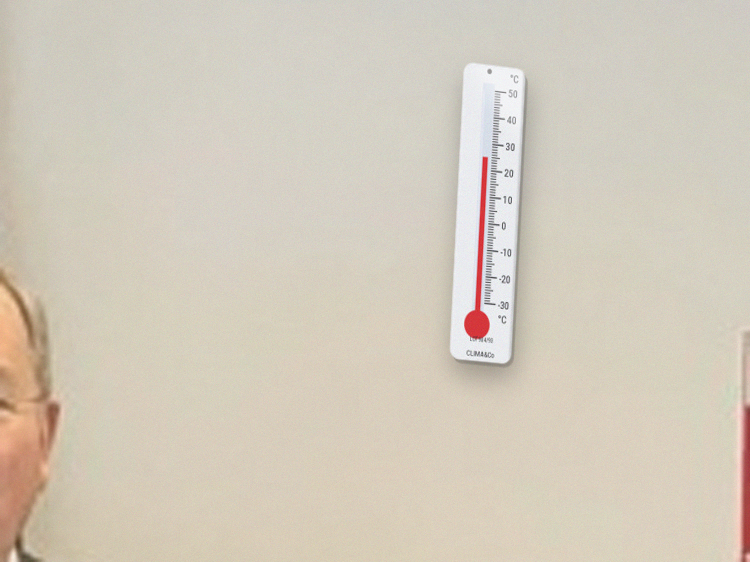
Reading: 25 °C
